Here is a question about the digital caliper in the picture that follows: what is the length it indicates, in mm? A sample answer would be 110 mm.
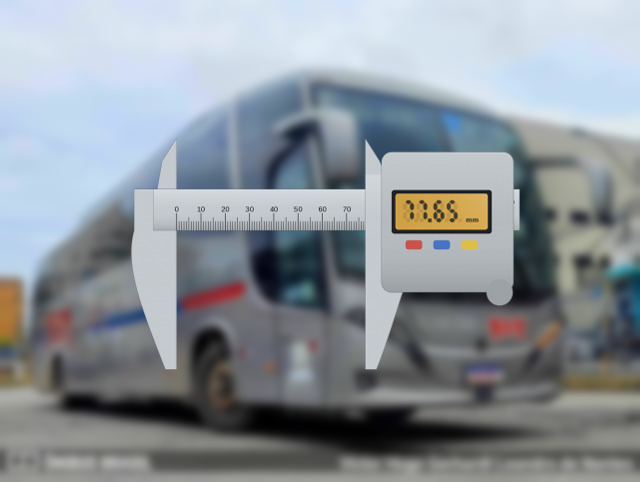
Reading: 77.65 mm
